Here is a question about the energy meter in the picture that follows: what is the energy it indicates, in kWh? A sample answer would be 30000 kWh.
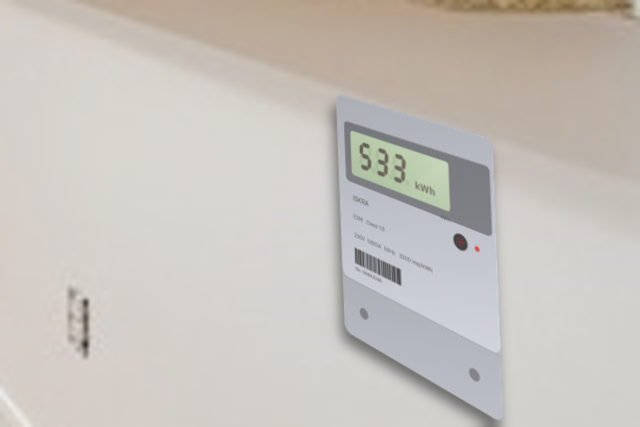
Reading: 533 kWh
